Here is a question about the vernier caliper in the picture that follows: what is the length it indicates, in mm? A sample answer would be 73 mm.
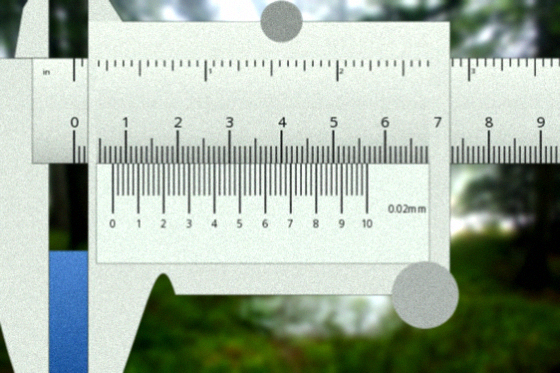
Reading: 7.5 mm
